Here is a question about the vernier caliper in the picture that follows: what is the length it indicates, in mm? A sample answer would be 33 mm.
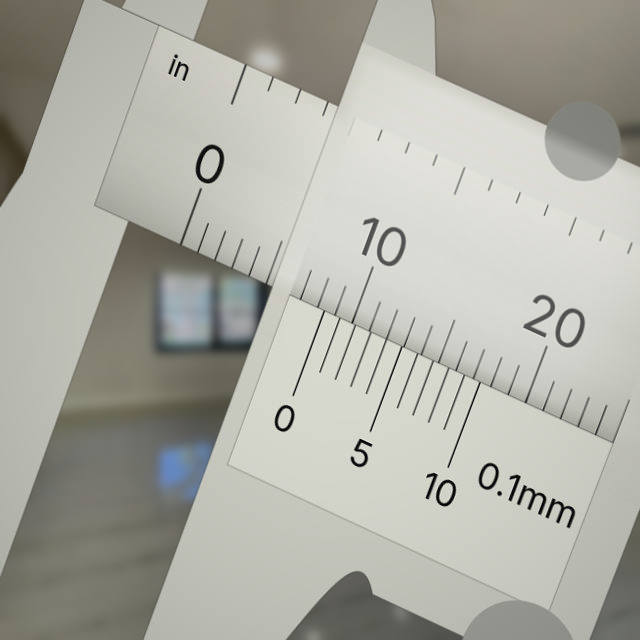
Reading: 8.4 mm
